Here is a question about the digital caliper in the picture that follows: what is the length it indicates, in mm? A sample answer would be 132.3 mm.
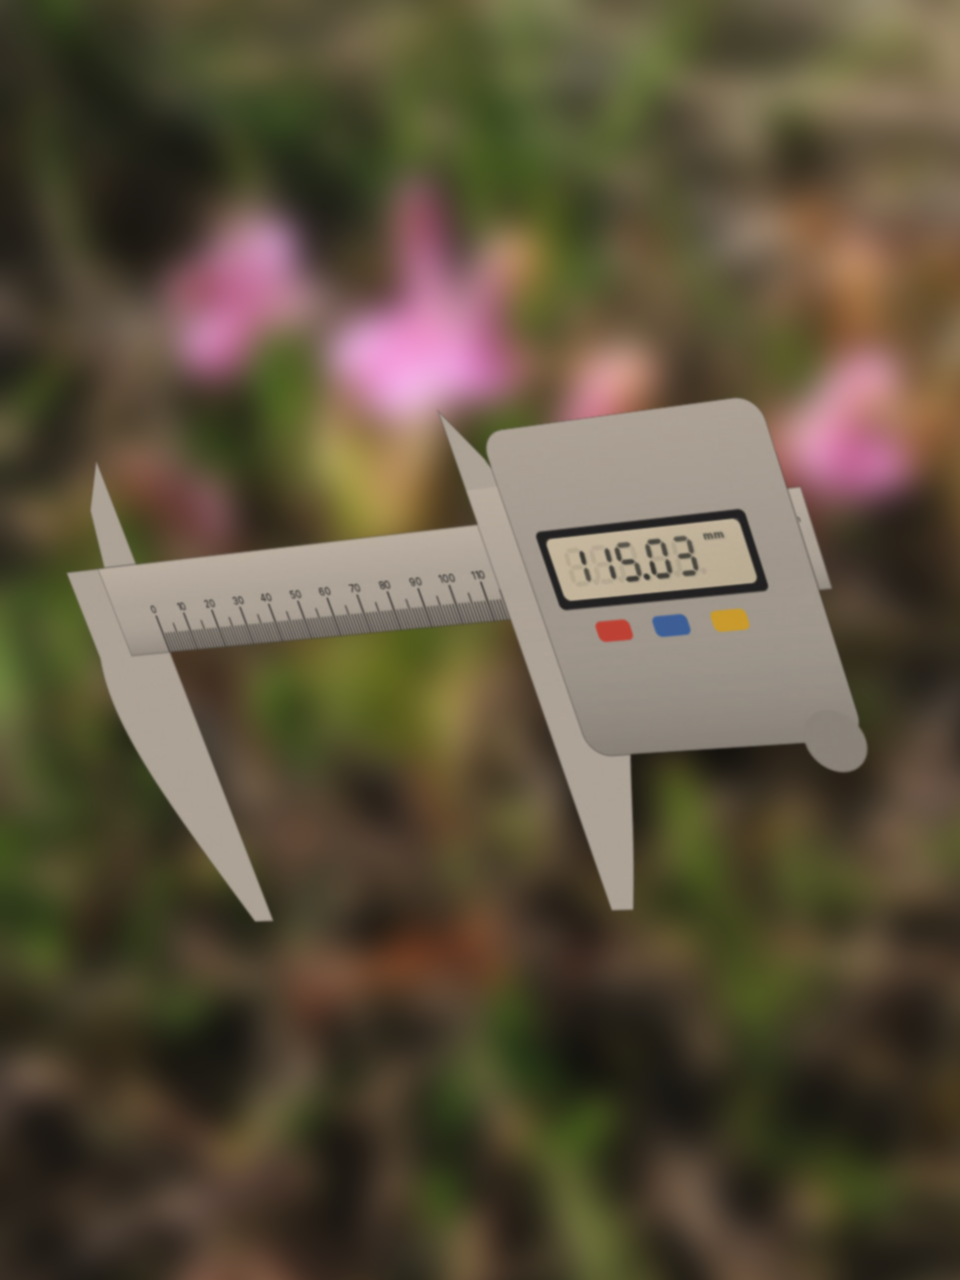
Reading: 115.03 mm
